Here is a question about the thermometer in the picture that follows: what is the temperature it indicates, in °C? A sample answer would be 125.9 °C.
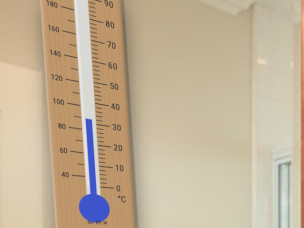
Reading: 32 °C
